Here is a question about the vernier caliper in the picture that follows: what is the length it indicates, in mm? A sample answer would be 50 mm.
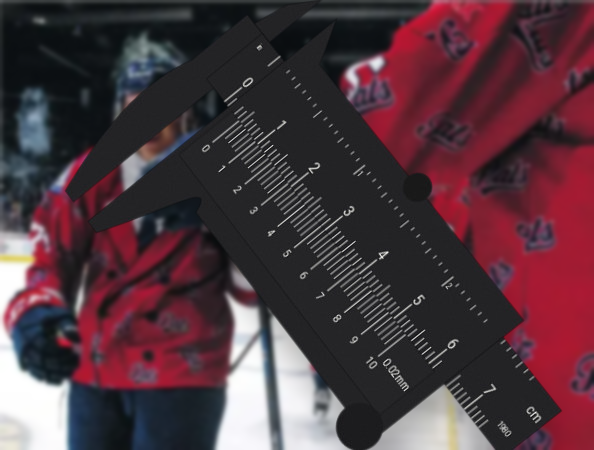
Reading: 4.5 mm
